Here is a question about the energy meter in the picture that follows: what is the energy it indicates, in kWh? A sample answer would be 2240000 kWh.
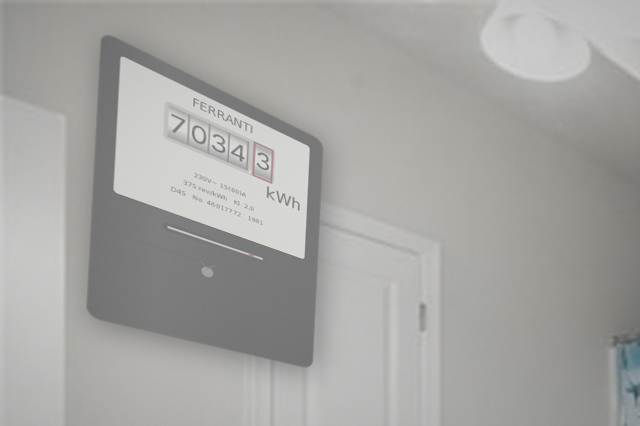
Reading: 7034.3 kWh
